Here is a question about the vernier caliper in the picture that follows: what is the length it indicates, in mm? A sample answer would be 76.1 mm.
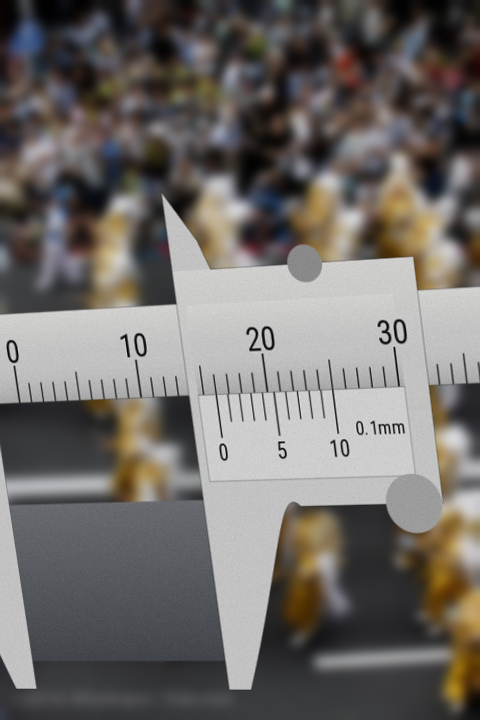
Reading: 16.0 mm
